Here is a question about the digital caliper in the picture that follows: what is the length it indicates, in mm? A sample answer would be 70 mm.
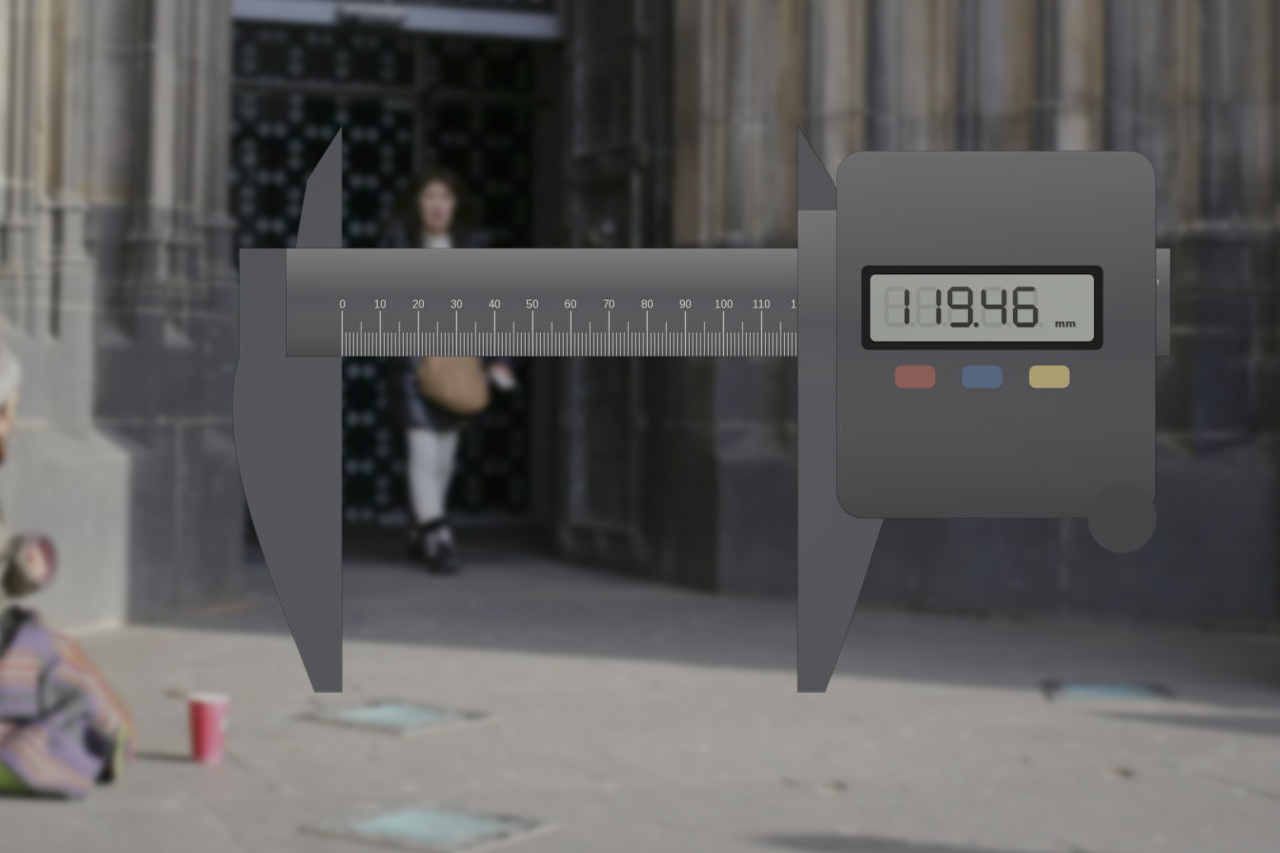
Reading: 119.46 mm
